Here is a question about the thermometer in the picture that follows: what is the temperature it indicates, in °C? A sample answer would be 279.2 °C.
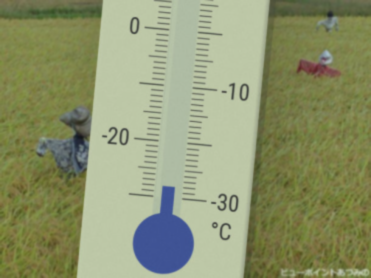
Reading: -28 °C
